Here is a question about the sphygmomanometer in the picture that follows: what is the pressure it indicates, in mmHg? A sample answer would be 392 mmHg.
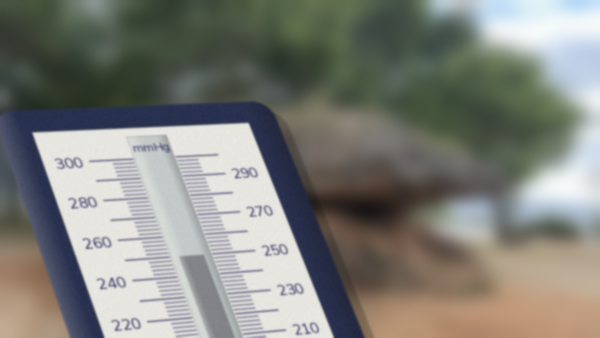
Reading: 250 mmHg
